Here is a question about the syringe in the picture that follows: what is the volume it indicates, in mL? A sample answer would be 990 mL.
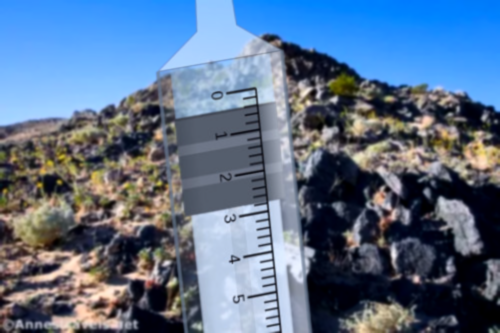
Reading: 0.4 mL
